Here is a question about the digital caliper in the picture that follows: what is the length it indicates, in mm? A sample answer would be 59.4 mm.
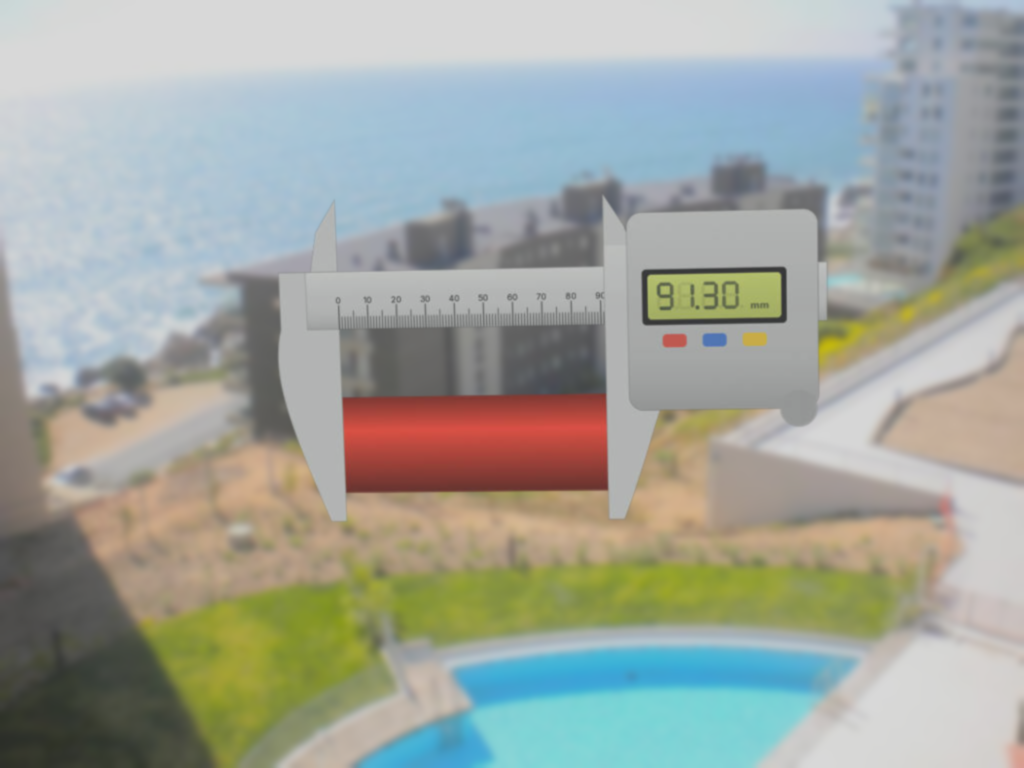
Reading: 91.30 mm
